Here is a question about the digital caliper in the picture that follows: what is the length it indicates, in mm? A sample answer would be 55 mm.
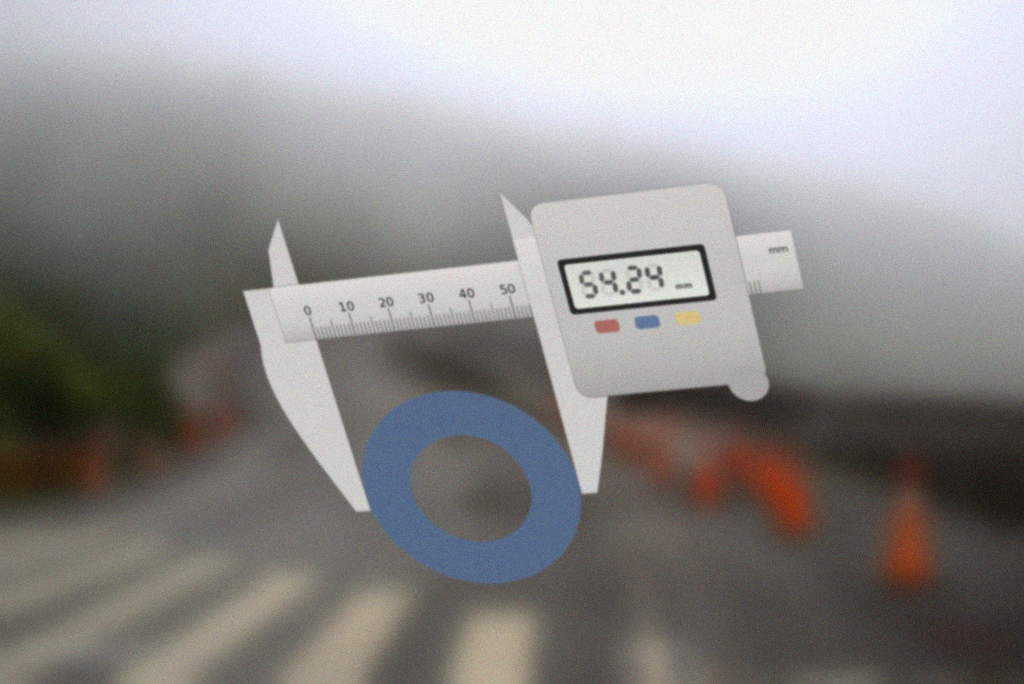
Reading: 54.24 mm
